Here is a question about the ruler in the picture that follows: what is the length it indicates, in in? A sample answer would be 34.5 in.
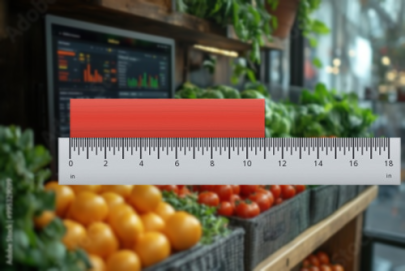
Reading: 11 in
